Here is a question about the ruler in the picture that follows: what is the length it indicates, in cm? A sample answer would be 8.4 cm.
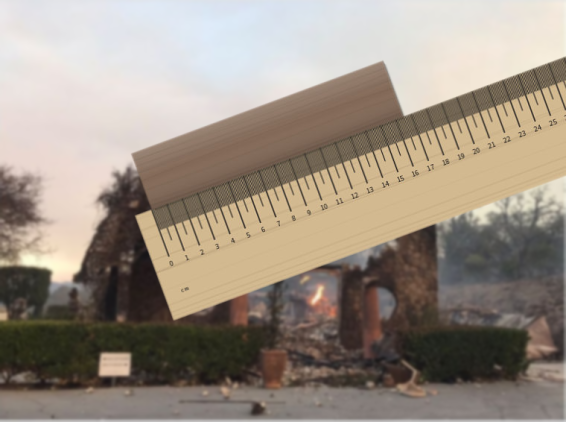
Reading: 16.5 cm
